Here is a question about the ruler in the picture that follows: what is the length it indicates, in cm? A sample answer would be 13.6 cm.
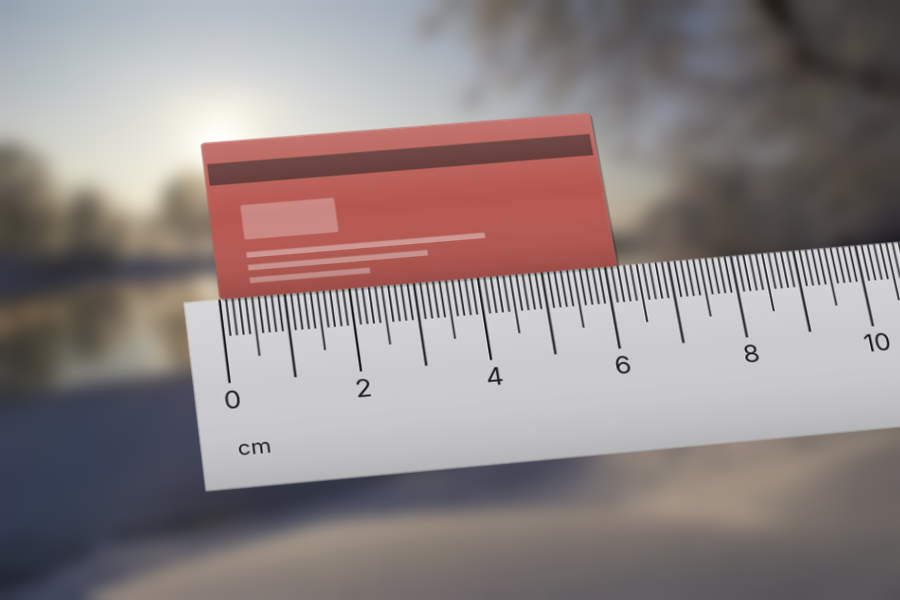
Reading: 6.2 cm
